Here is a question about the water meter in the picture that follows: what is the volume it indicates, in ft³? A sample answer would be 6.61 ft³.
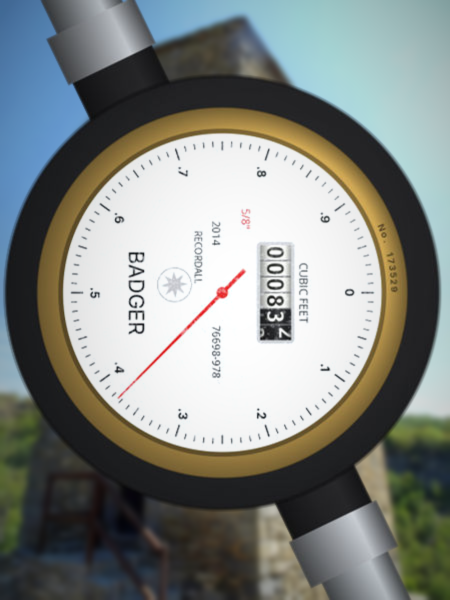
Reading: 832.37 ft³
